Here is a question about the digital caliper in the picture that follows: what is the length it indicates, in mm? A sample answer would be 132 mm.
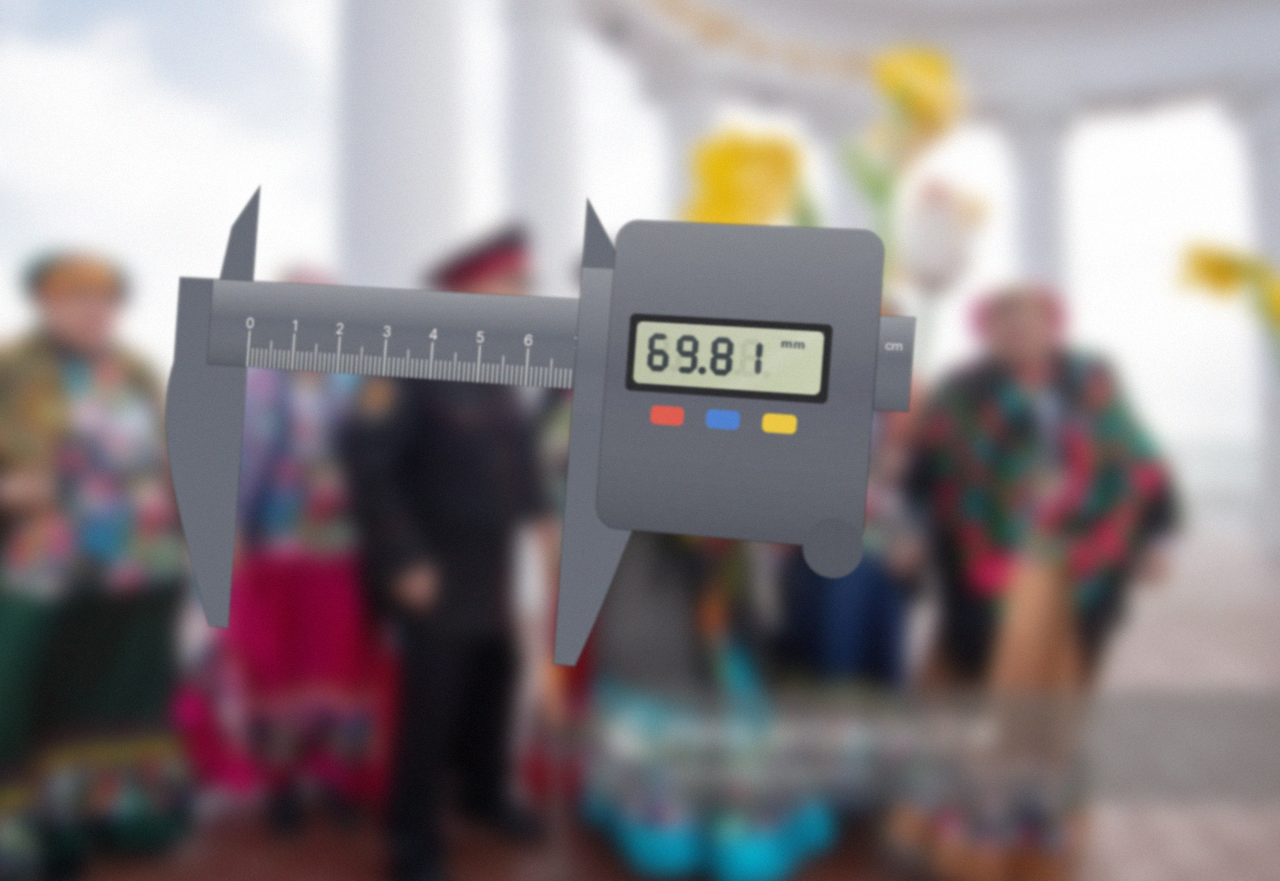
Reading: 69.81 mm
